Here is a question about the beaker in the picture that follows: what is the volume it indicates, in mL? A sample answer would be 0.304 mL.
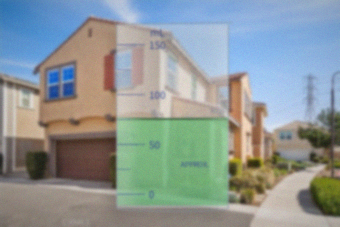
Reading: 75 mL
